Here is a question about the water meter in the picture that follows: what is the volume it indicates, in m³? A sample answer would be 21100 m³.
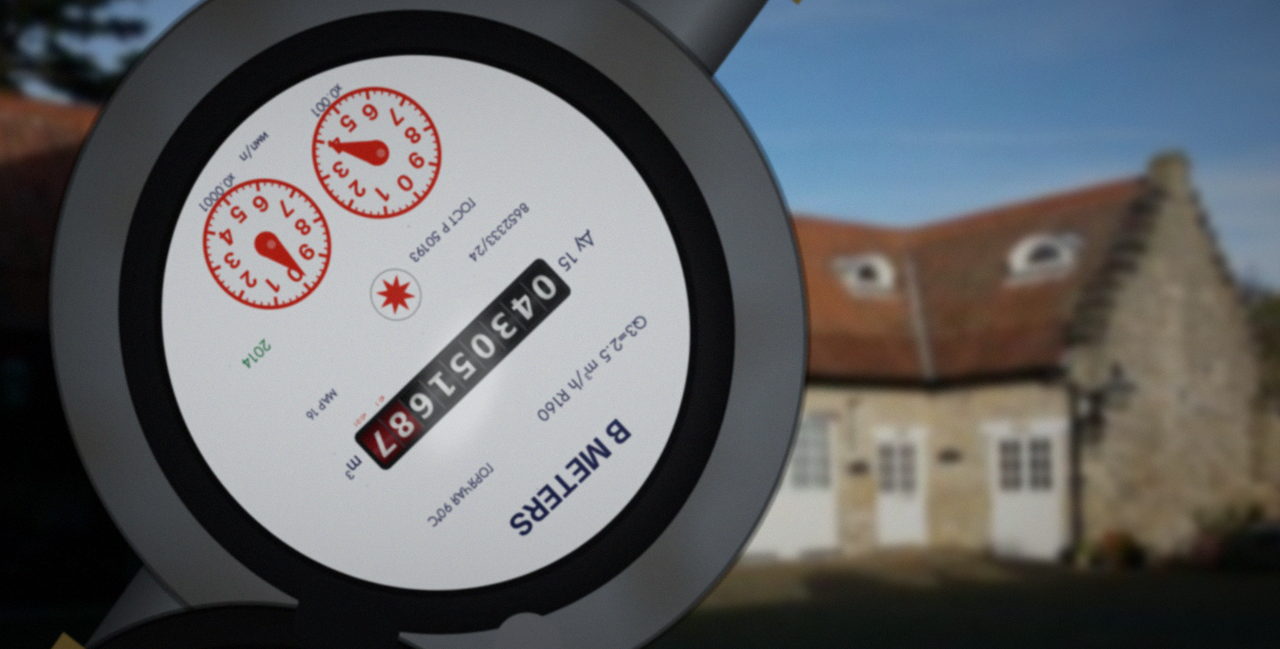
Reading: 430516.8739 m³
